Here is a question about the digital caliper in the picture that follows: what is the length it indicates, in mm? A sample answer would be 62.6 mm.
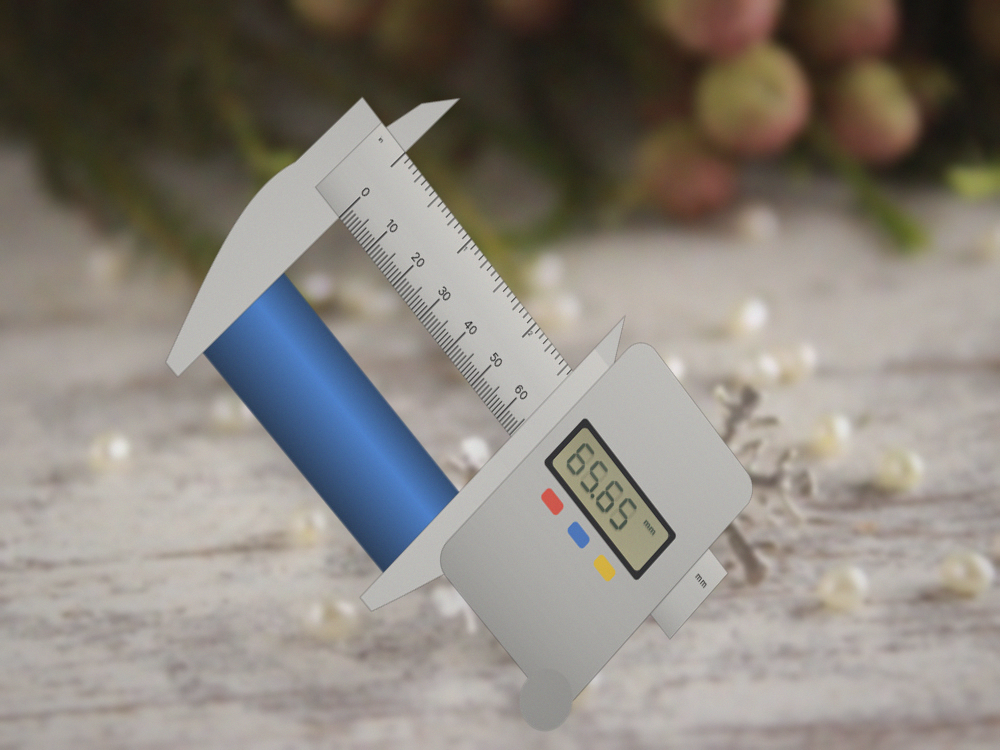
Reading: 65.65 mm
